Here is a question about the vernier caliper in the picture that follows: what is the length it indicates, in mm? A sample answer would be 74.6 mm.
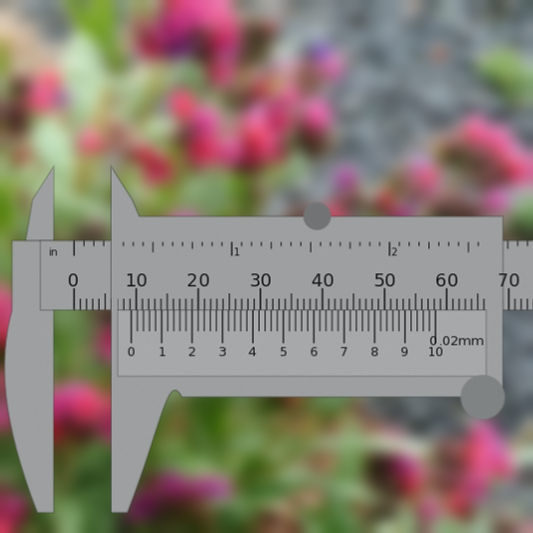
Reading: 9.2 mm
